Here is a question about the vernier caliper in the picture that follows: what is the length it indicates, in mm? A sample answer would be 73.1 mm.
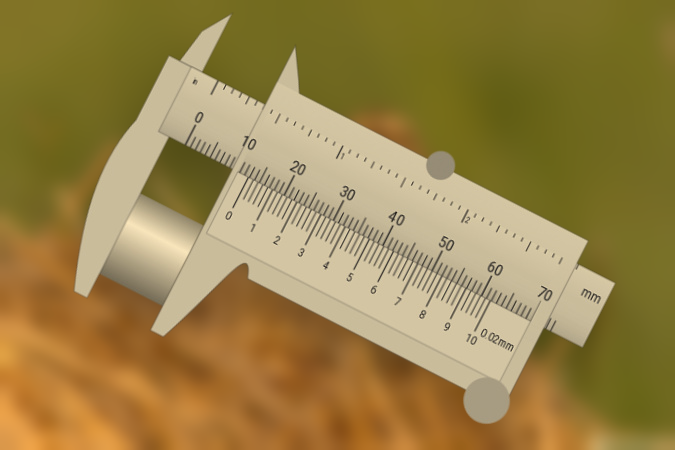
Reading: 12.8 mm
